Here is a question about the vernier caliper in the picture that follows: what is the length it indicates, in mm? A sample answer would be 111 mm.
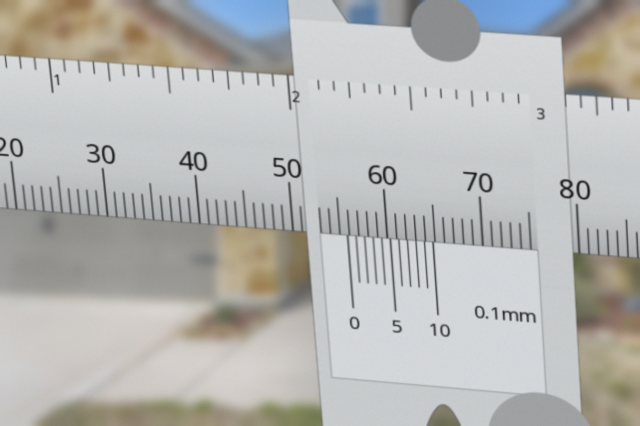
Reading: 55.8 mm
